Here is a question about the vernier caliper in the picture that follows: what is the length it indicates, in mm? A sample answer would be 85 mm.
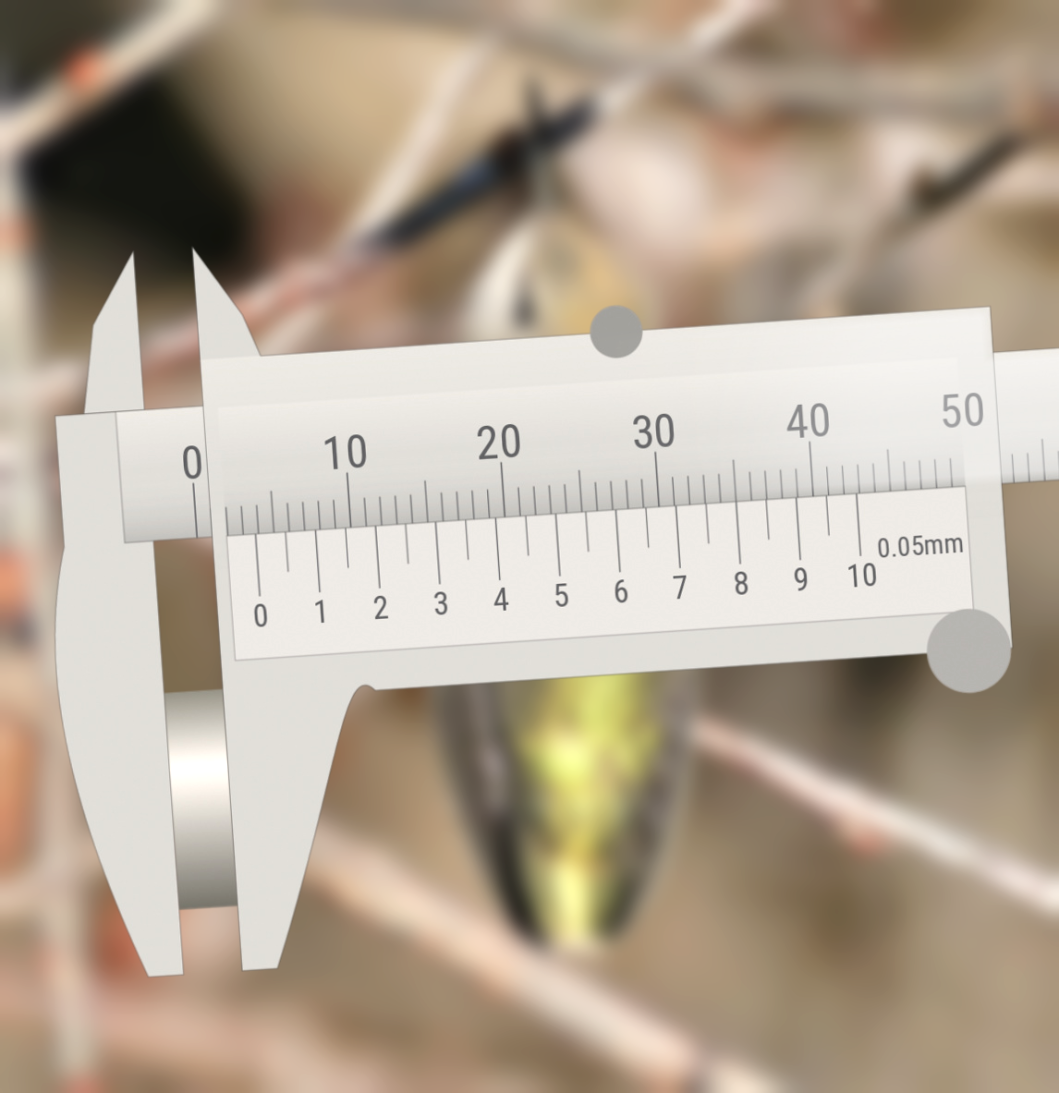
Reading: 3.8 mm
